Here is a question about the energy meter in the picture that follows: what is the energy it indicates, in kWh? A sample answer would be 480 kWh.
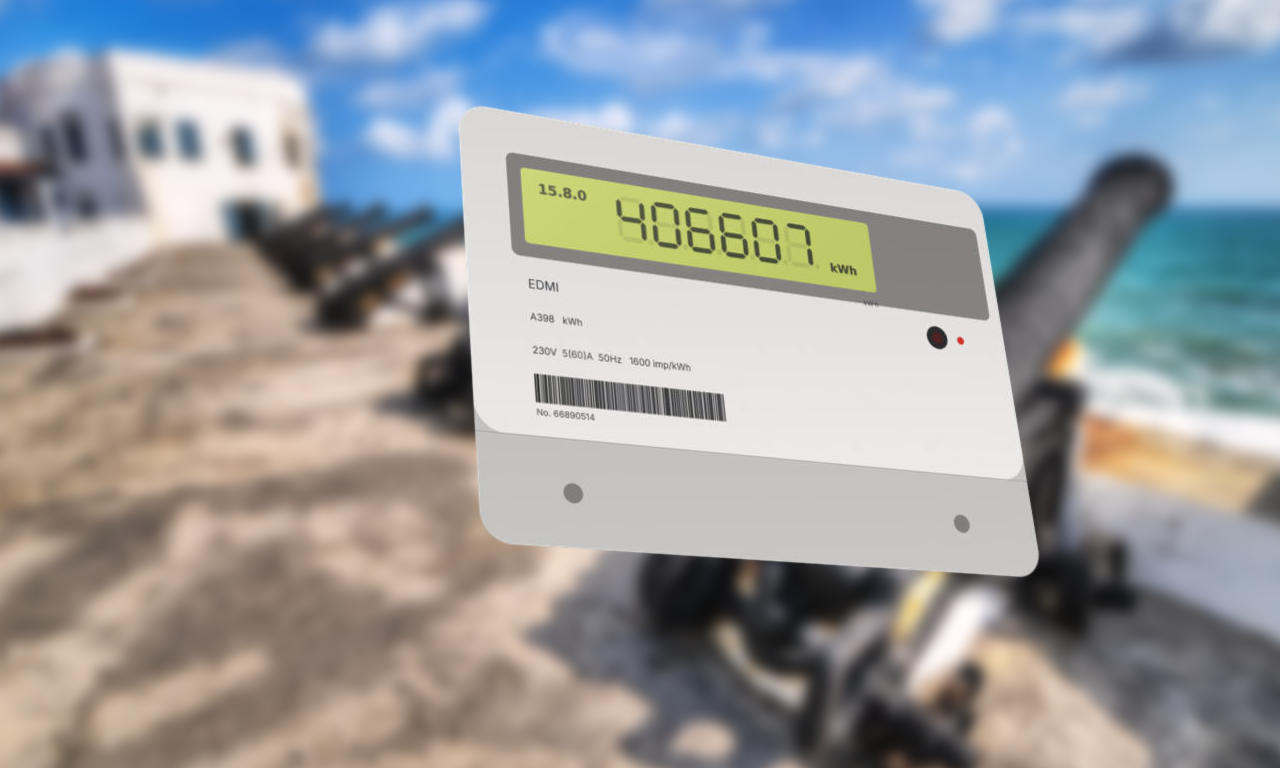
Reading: 406607 kWh
